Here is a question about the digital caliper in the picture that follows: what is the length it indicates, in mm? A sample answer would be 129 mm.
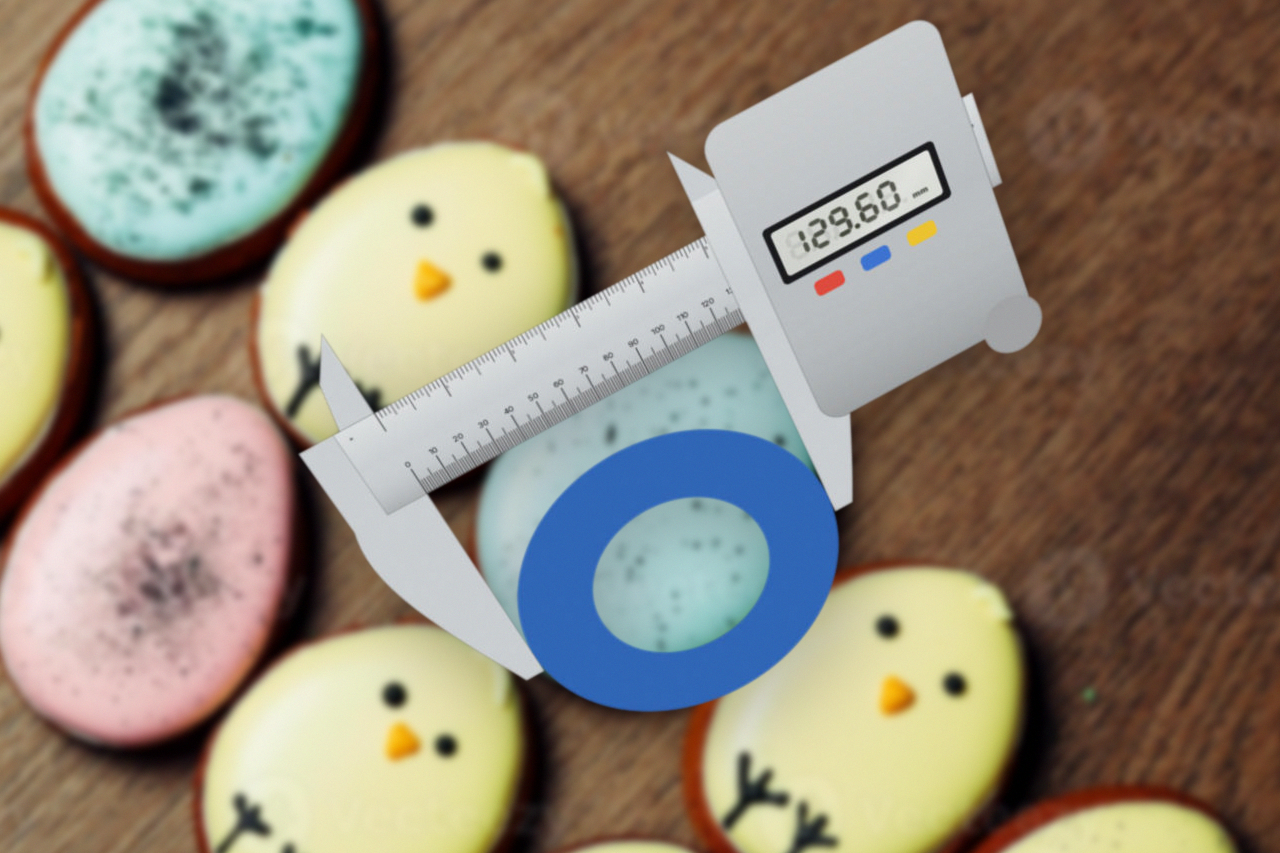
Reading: 129.60 mm
